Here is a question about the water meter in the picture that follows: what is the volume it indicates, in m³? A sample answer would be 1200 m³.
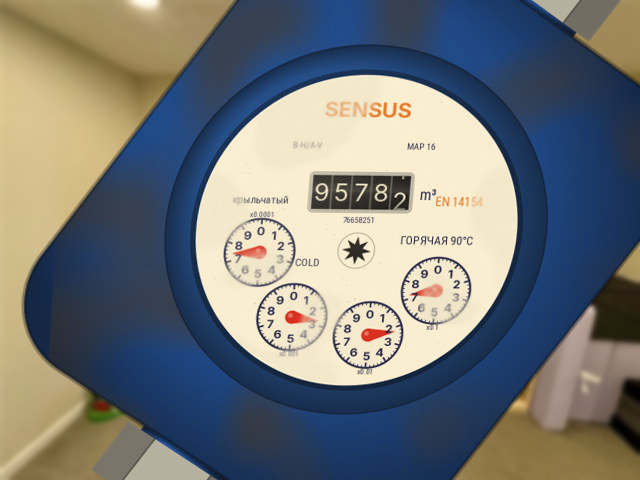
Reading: 95781.7227 m³
